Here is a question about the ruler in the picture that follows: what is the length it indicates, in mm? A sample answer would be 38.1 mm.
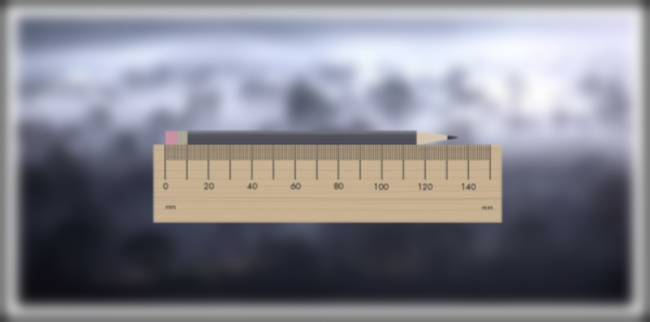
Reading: 135 mm
